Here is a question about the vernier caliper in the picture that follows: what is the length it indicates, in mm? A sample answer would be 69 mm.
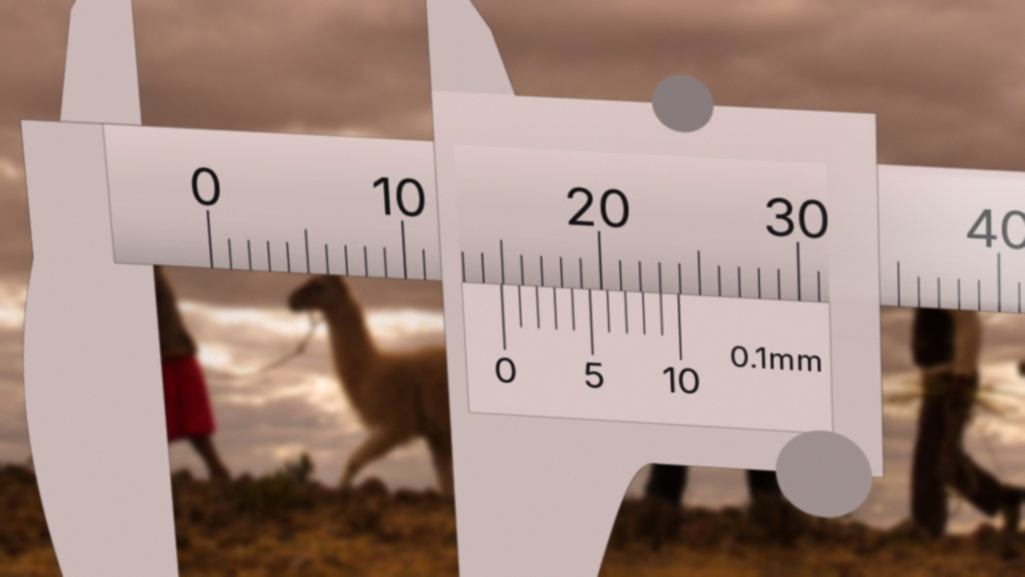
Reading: 14.9 mm
